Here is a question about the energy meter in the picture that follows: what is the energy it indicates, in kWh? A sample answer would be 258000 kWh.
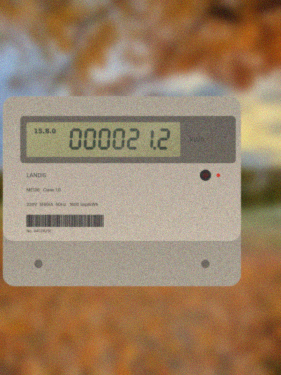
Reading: 21.2 kWh
